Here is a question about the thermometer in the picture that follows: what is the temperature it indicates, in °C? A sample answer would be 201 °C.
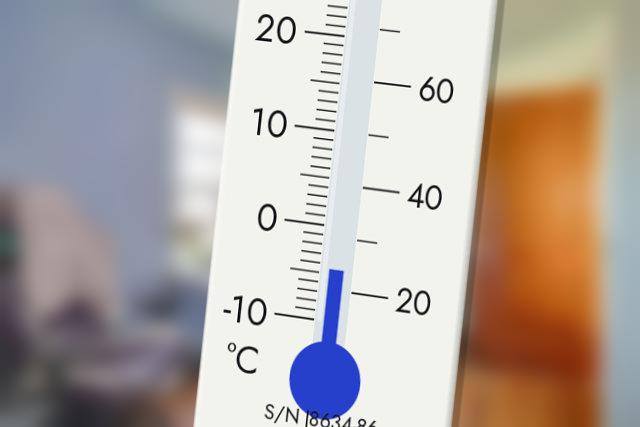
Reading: -4.5 °C
